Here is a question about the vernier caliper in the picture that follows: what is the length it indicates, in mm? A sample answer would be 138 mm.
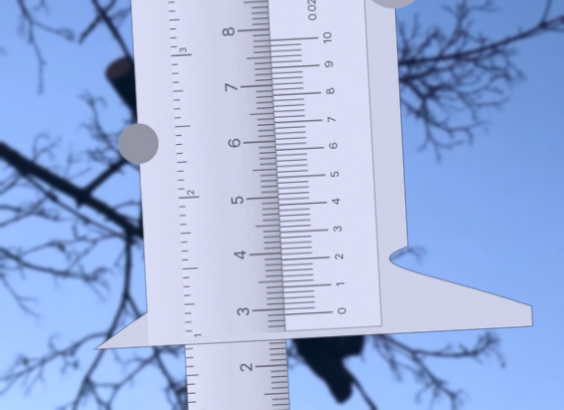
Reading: 29.0 mm
